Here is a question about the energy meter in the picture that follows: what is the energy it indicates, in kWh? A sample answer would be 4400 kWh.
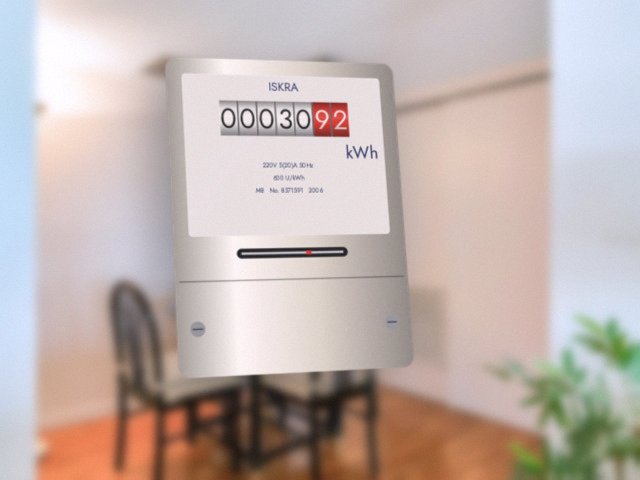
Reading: 30.92 kWh
